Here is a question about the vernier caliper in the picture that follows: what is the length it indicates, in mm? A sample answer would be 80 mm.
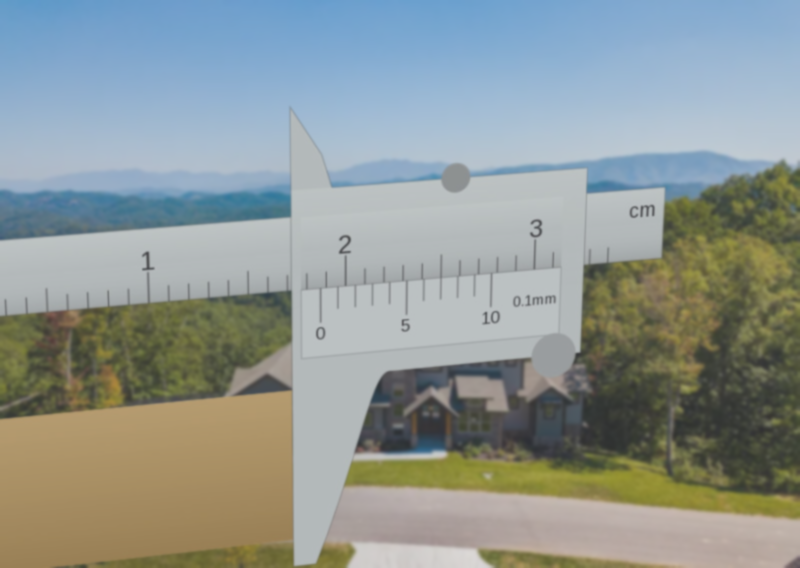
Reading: 18.7 mm
